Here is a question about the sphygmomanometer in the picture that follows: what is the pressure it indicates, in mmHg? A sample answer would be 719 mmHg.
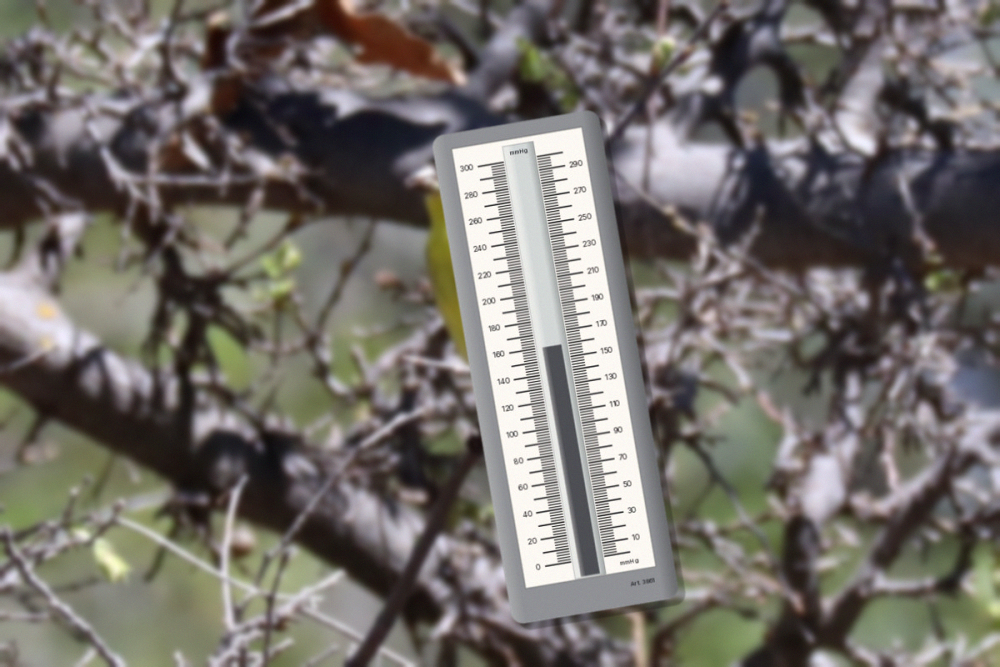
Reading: 160 mmHg
